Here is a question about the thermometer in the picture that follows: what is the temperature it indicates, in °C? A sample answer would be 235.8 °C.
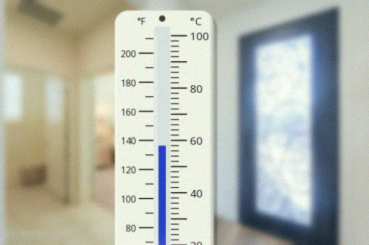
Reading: 58 °C
